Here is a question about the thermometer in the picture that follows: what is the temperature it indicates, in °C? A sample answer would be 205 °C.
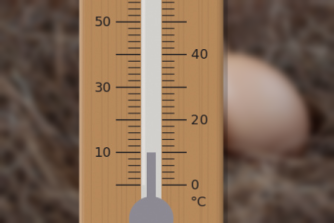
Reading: 10 °C
